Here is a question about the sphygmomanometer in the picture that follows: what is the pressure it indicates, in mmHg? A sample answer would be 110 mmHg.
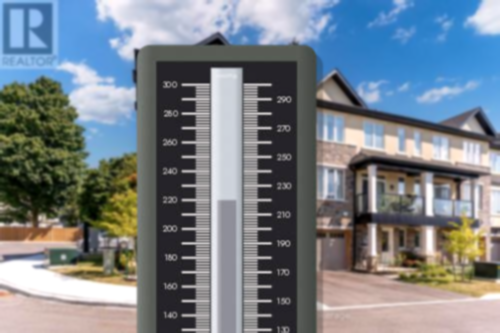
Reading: 220 mmHg
